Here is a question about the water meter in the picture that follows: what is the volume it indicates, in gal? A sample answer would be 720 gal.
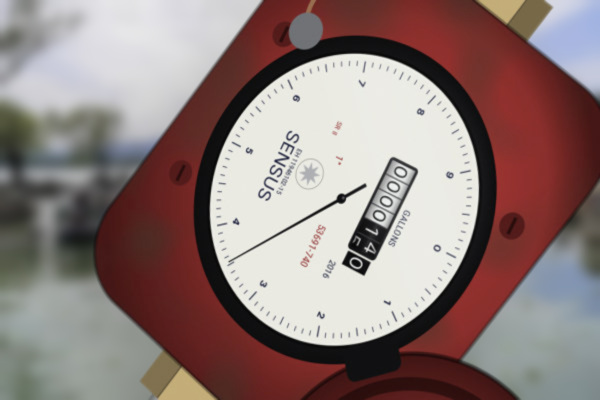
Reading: 143.5 gal
